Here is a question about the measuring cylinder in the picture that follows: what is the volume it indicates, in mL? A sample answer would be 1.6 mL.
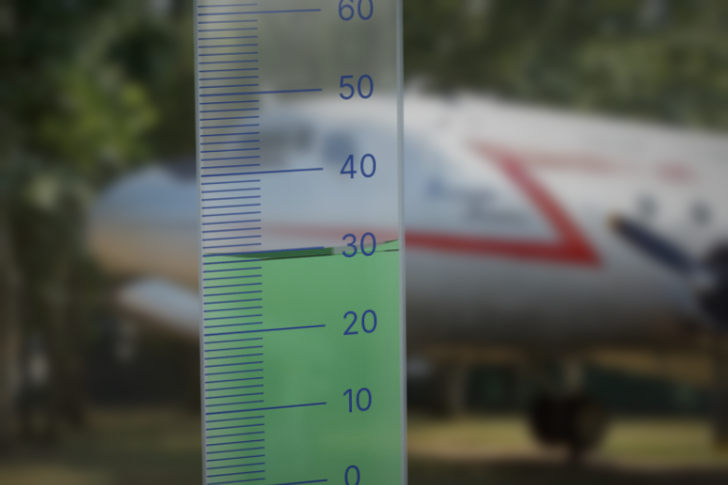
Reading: 29 mL
